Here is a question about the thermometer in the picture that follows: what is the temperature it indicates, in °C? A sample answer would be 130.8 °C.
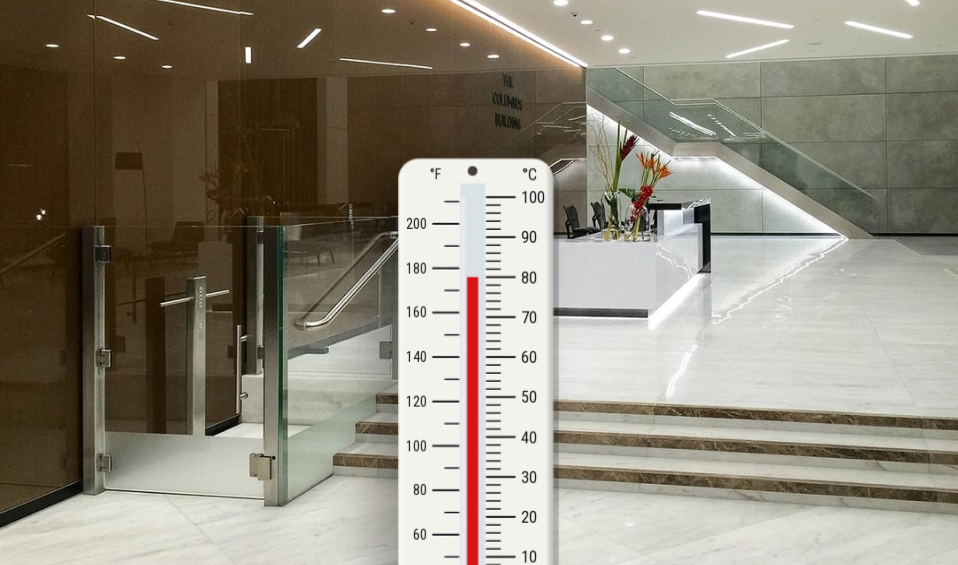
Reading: 80 °C
